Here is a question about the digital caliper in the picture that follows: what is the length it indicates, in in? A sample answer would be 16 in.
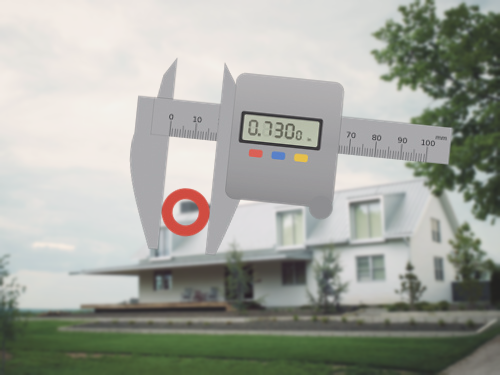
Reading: 0.7300 in
